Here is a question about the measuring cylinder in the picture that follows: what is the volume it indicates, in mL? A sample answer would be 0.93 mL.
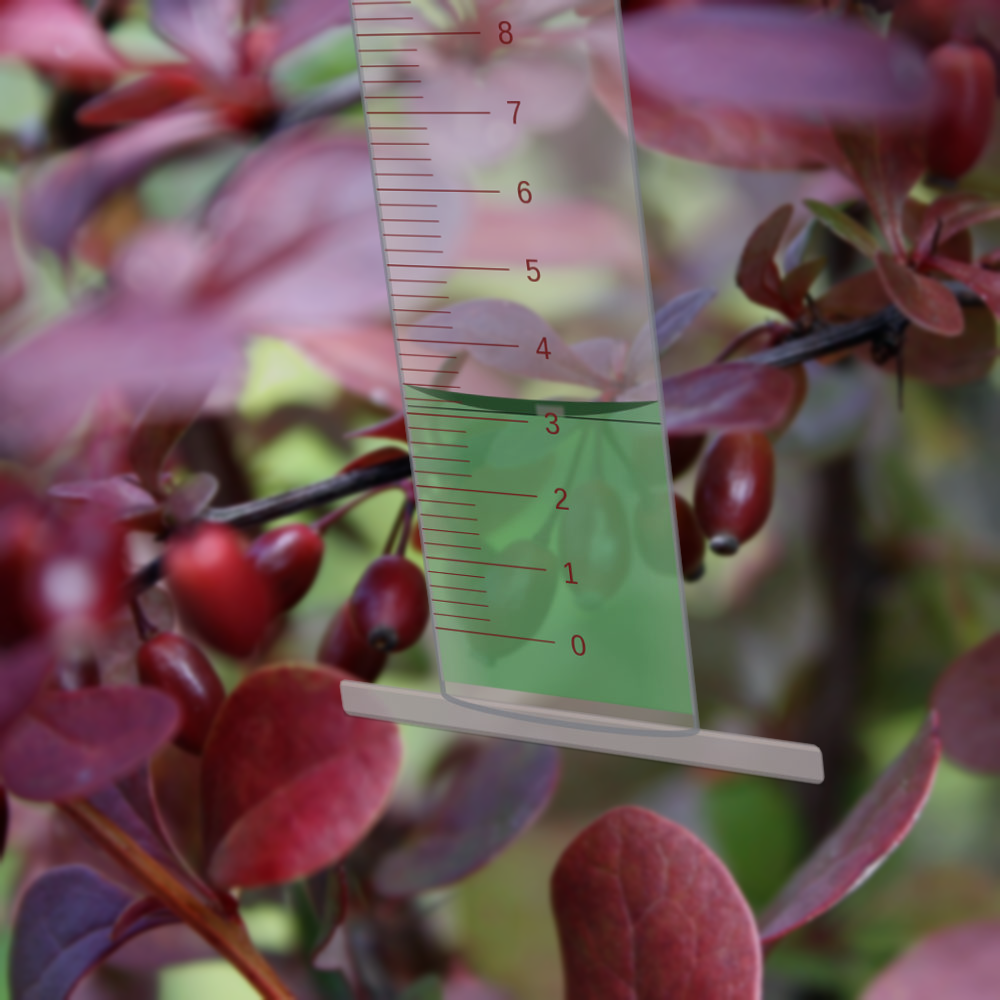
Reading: 3.1 mL
